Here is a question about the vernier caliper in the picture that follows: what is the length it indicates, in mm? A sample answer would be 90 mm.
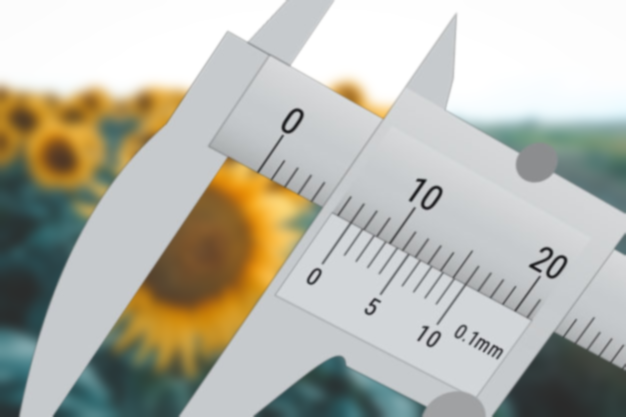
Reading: 7.0 mm
